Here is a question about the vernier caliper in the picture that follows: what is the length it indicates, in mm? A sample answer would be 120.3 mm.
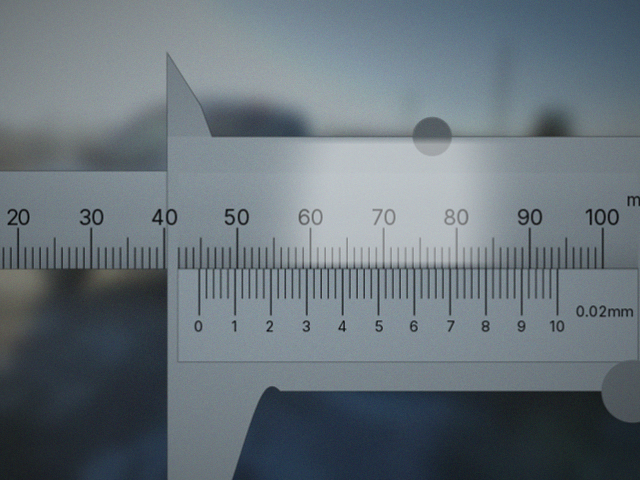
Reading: 44.8 mm
